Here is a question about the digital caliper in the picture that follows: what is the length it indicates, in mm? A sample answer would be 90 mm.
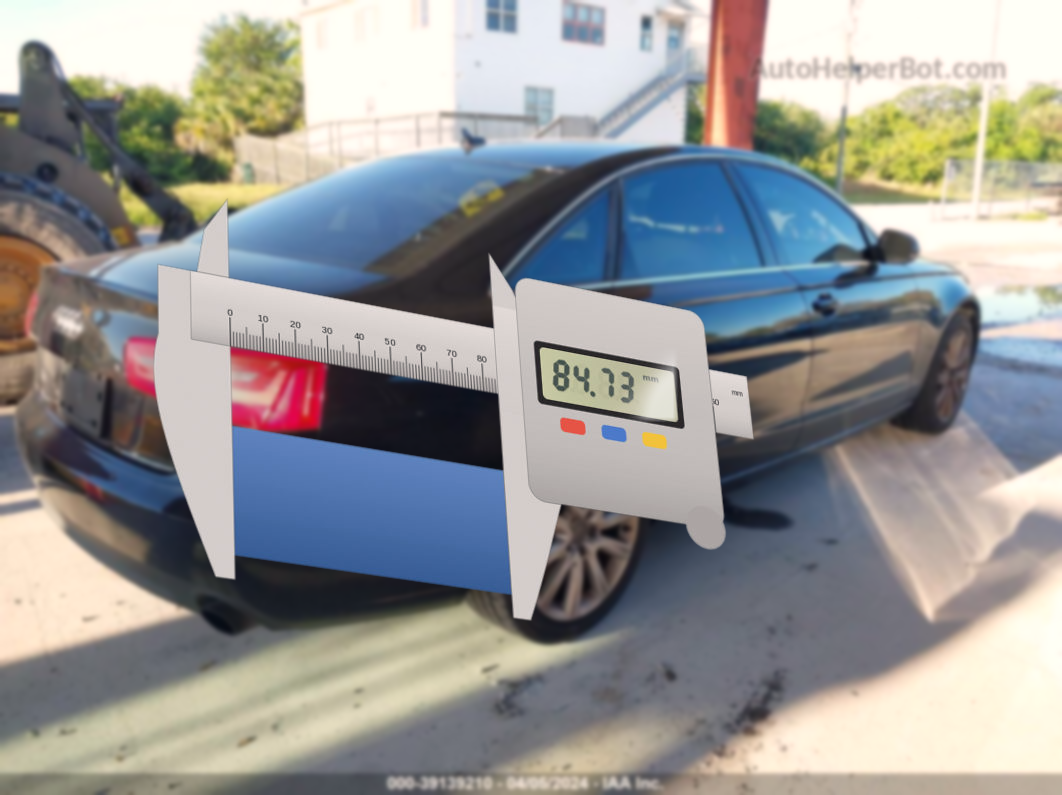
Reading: 84.73 mm
